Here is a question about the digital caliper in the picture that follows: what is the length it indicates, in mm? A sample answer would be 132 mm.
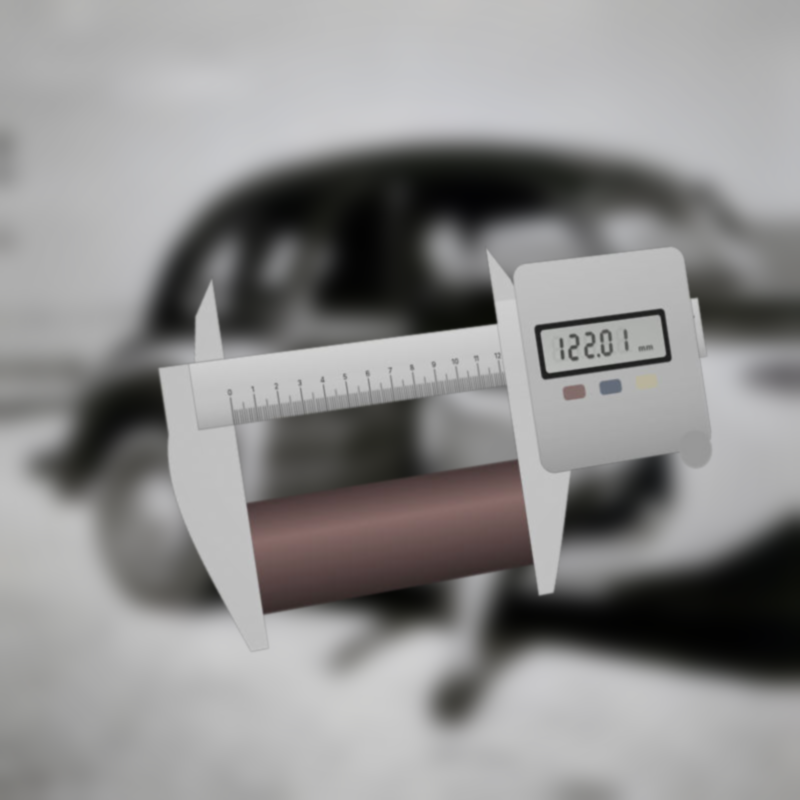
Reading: 122.01 mm
